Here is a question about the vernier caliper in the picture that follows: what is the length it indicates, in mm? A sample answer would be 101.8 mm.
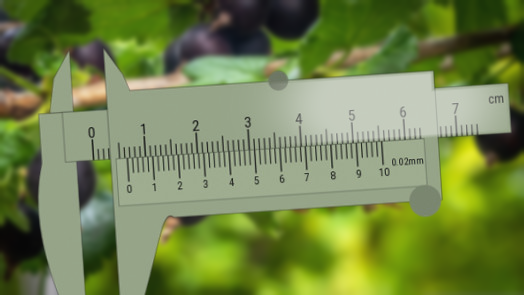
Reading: 6.5 mm
